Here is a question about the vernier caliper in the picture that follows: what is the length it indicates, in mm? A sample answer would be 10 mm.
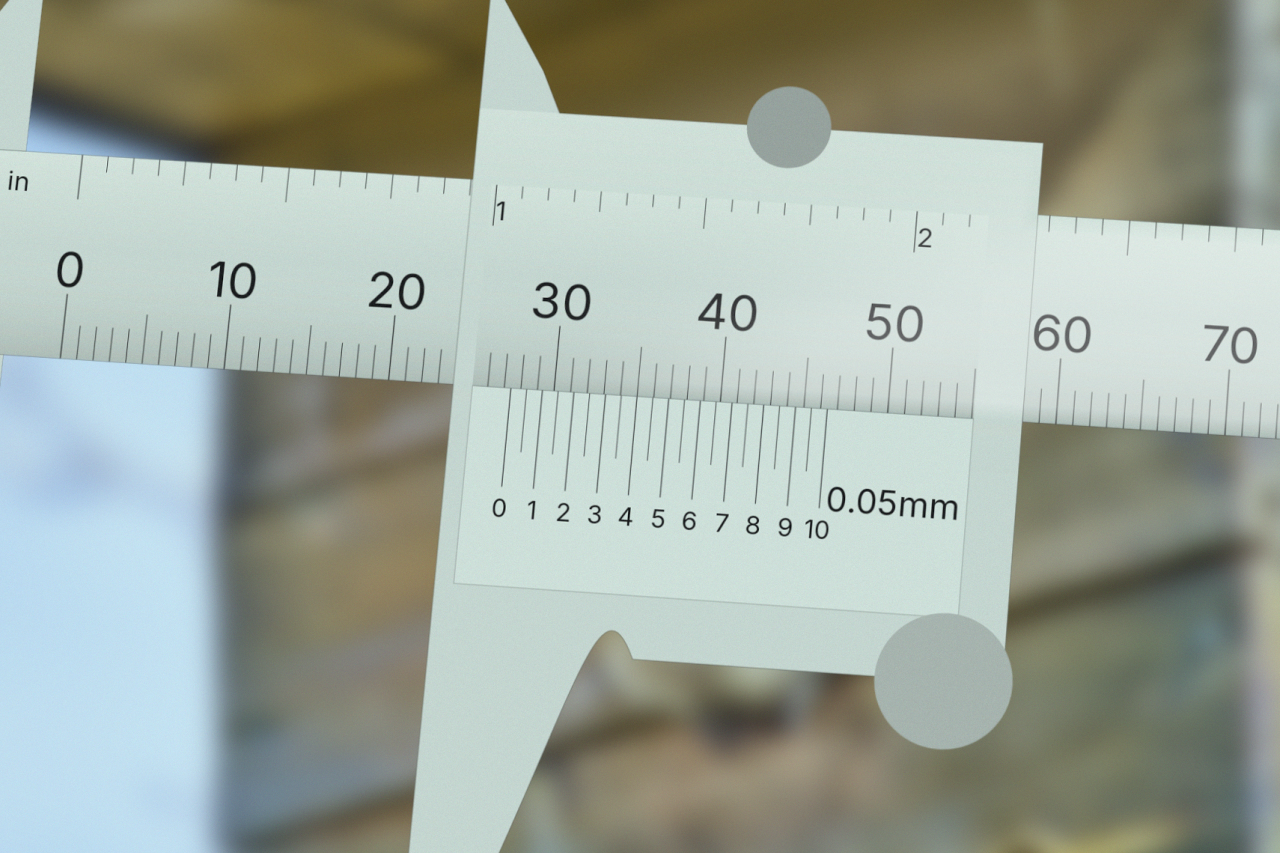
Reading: 27.4 mm
